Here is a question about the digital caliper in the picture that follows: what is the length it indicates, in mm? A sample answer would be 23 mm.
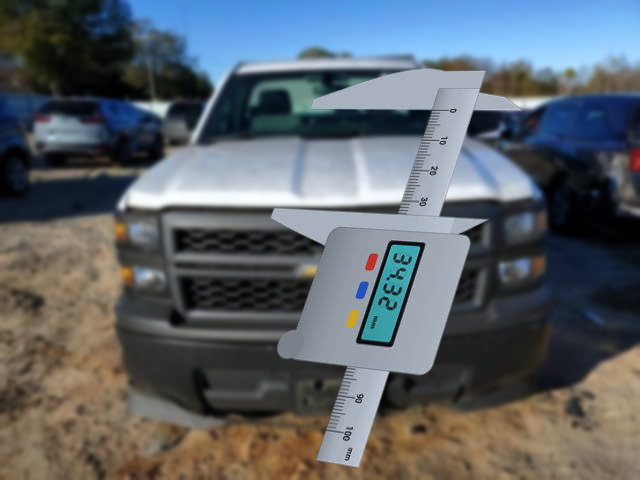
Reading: 34.32 mm
